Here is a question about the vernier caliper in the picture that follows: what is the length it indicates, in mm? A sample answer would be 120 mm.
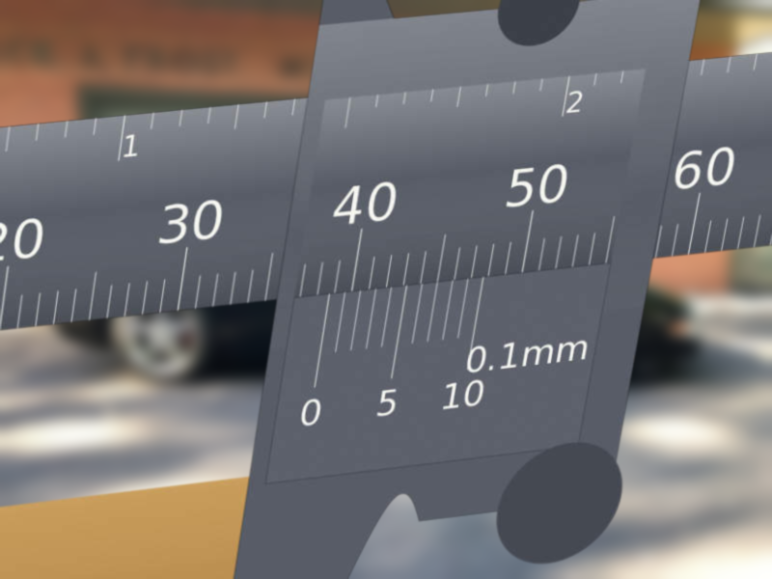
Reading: 38.7 mm
